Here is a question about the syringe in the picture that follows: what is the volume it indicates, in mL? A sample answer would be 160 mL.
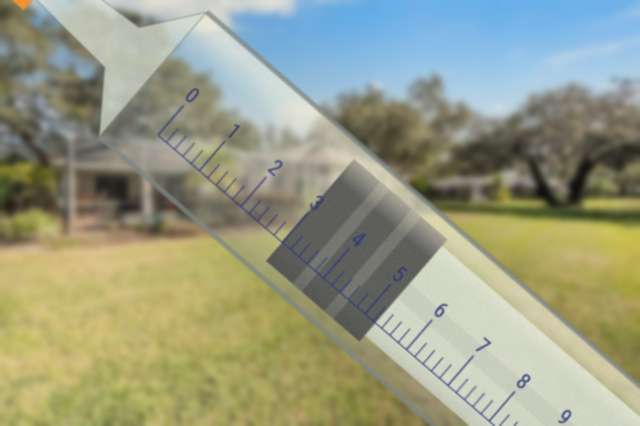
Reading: 3 mL
